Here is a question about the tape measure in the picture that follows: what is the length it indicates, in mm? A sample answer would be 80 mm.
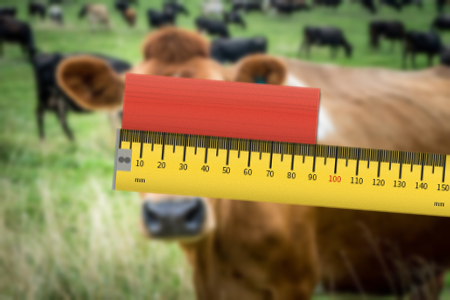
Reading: 90 mm
